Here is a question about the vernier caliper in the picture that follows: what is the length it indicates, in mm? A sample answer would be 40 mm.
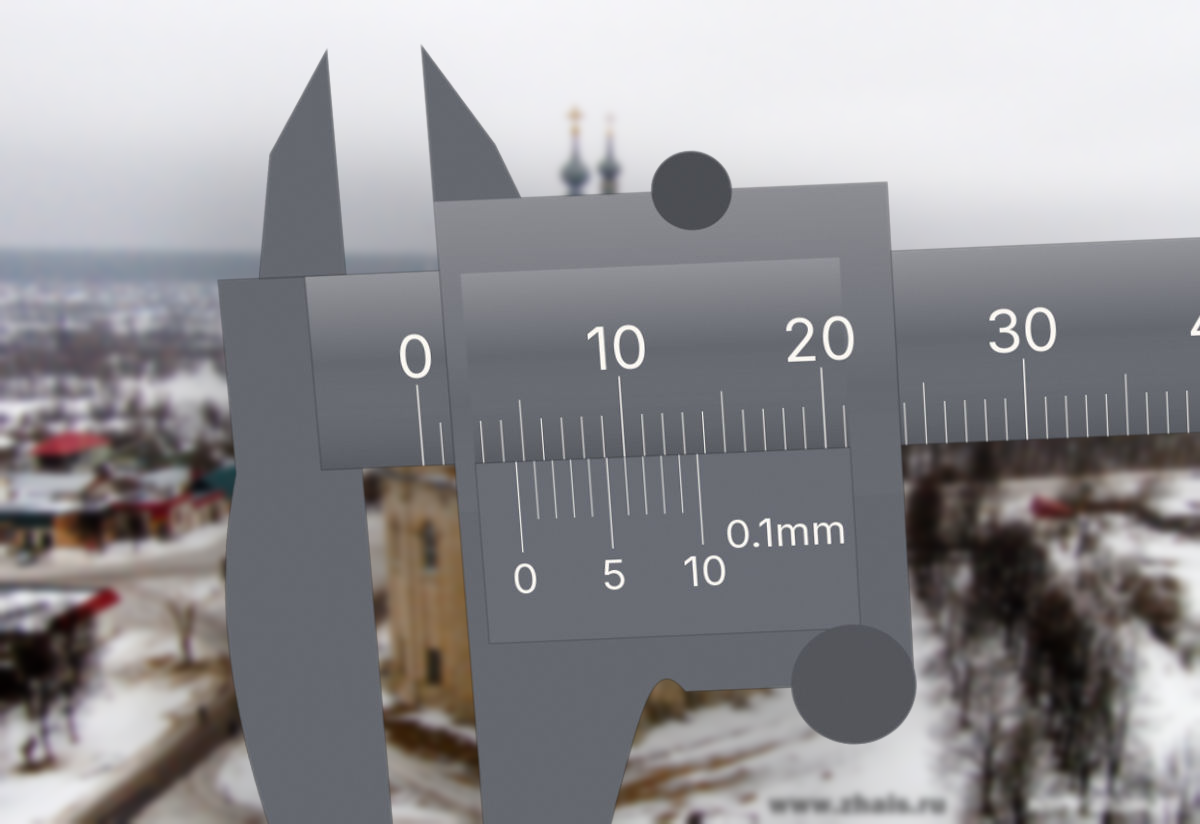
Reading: 4.6 mm
